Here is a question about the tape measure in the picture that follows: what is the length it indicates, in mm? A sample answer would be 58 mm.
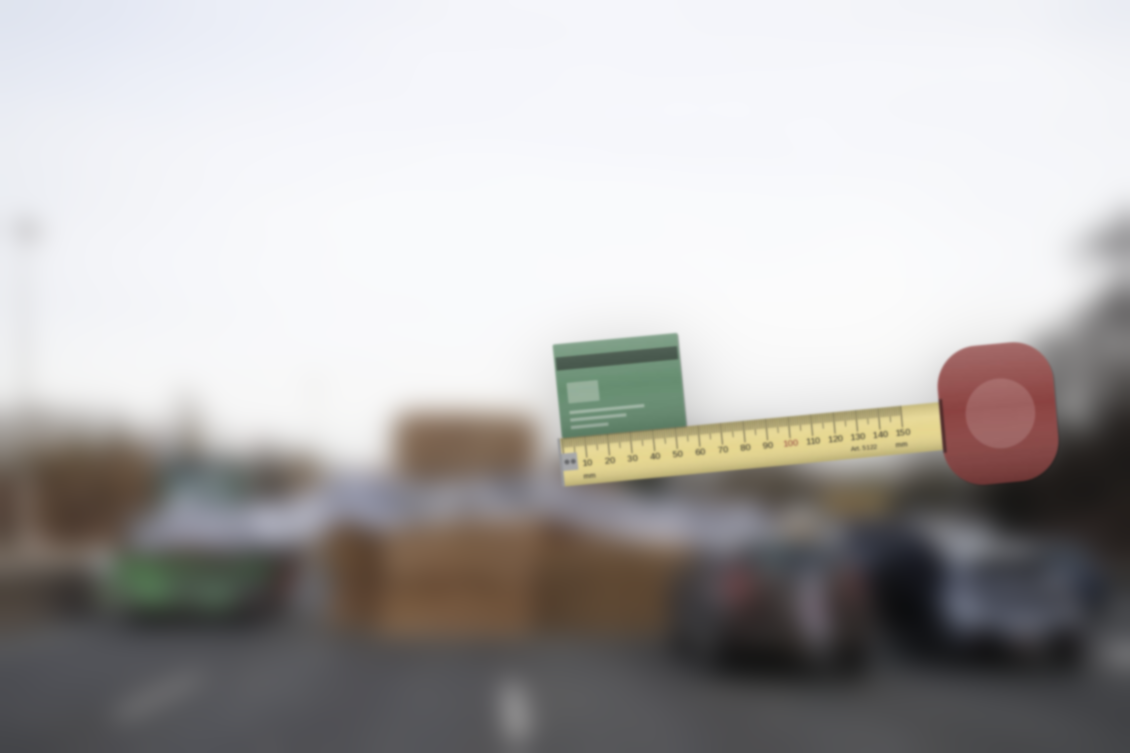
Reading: 55 mm
